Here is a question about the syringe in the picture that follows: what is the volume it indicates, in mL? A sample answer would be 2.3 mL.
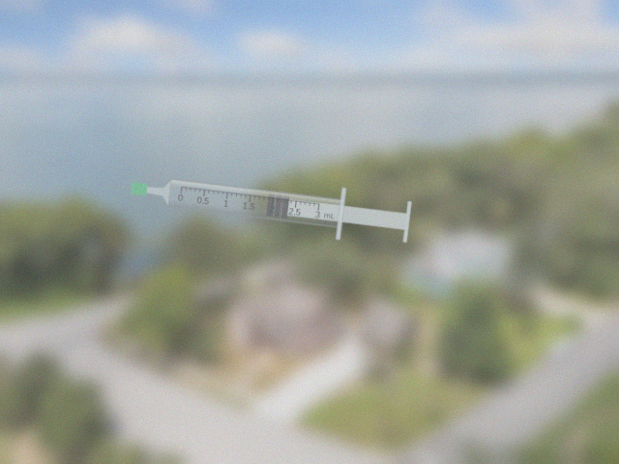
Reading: 1.9 mL
